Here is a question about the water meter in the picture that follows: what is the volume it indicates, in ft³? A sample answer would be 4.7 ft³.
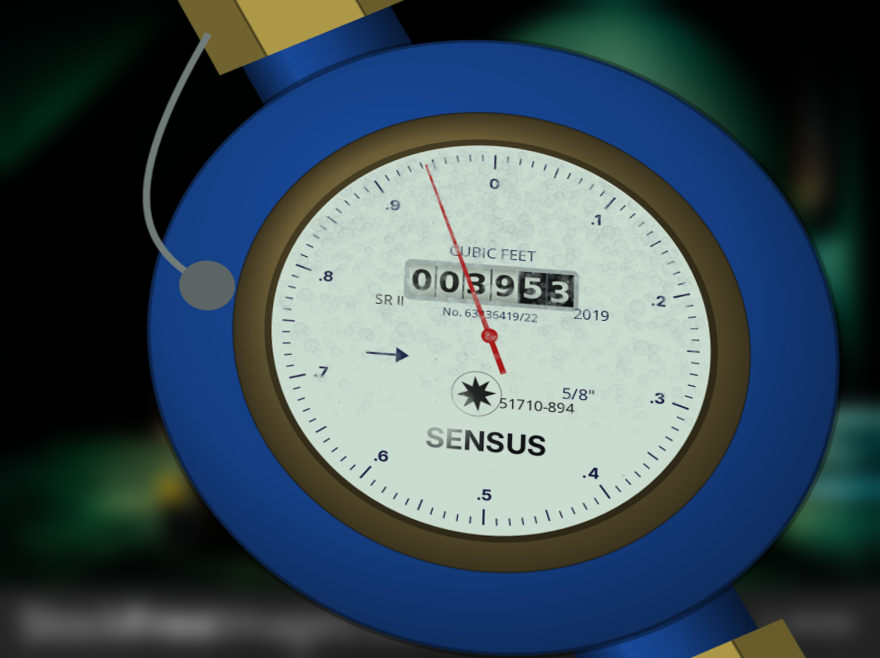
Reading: 3952.94 ft³
